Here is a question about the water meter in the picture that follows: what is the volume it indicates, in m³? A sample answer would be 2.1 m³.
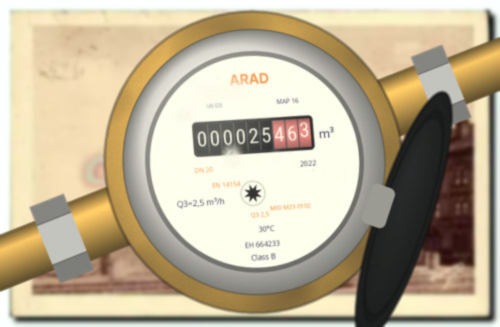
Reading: 25.463 m³
